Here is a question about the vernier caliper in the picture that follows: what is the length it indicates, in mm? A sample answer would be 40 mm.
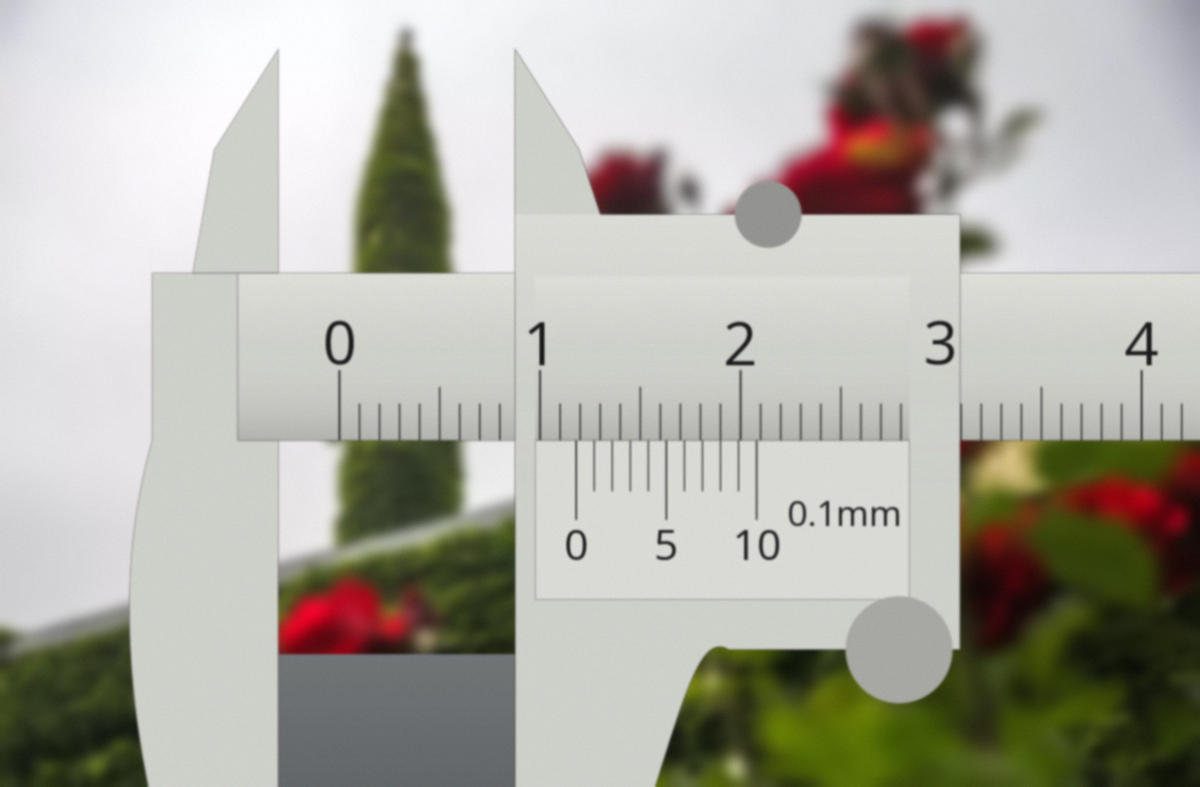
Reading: 11.8 mm
